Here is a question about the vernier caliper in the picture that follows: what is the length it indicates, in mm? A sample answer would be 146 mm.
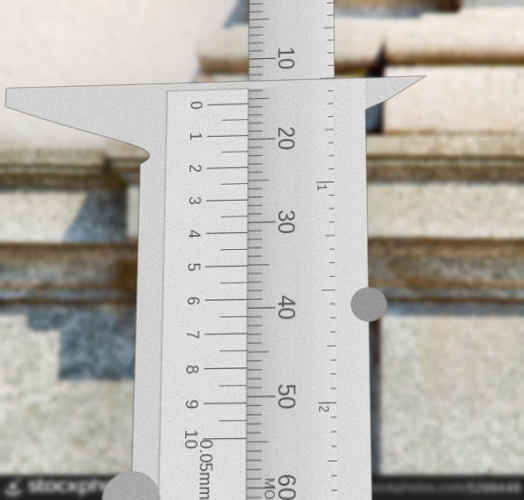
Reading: 15.6 mm
